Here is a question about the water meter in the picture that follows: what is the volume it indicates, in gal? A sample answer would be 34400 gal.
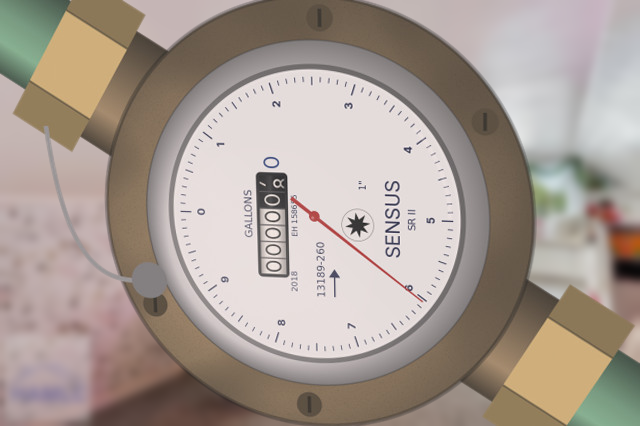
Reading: 76.0 gal
